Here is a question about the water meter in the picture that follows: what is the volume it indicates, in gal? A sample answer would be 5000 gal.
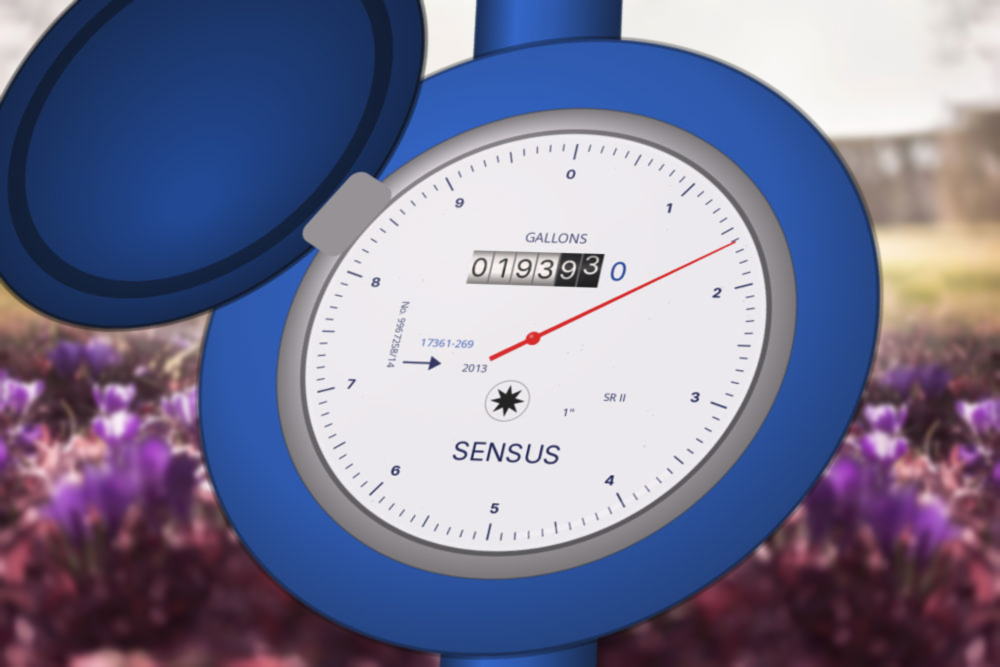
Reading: 193931.6 gal
